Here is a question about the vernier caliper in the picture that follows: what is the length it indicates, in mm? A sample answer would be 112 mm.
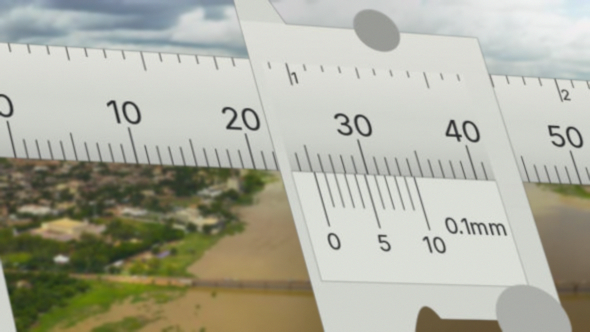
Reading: 25.2 mm
